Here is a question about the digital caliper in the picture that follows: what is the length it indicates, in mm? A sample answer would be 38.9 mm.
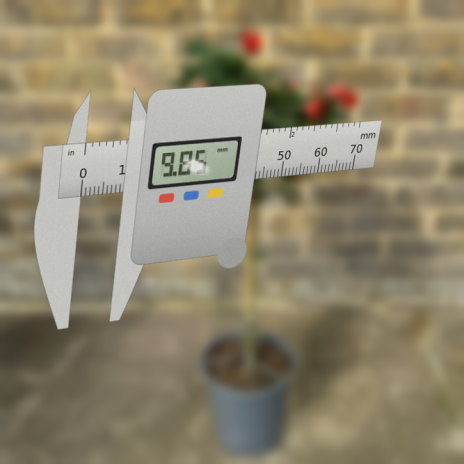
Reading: 9.85 mm
